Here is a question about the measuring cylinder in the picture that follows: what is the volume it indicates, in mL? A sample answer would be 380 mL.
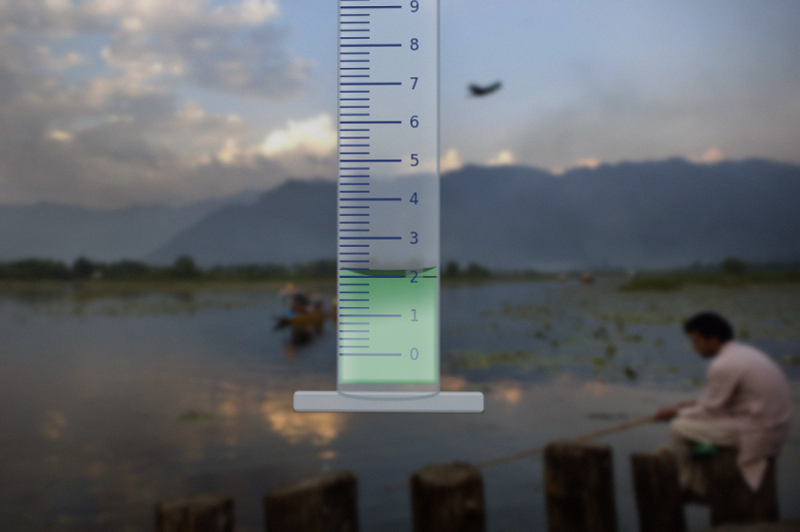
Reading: 2 mL
